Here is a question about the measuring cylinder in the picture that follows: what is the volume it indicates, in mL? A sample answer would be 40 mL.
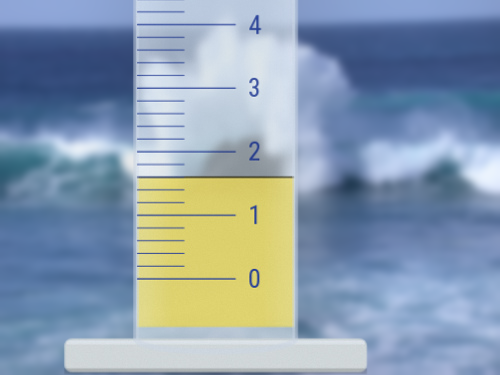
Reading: 1.6 mL
